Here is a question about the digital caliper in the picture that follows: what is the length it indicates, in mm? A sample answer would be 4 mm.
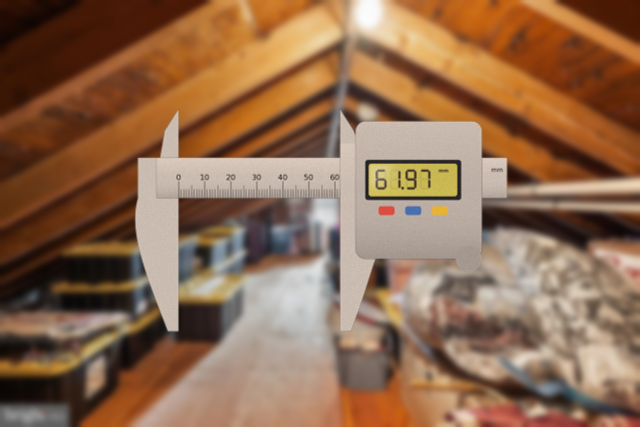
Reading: 61.97 mm
